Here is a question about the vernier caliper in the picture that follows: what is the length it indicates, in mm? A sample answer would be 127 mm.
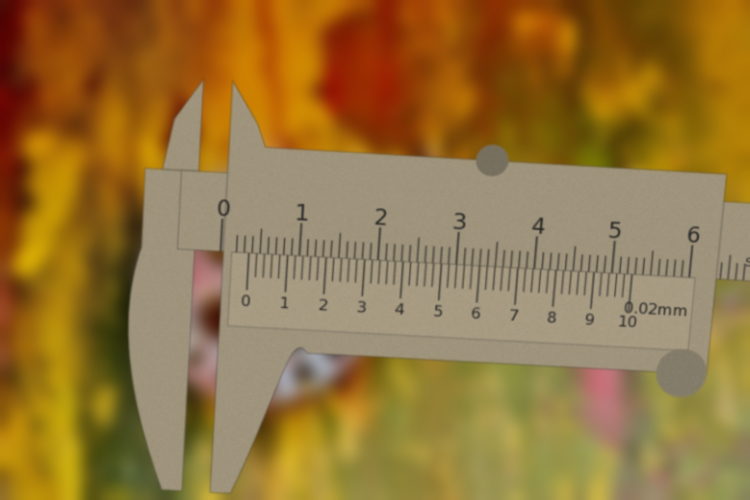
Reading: 3.6 mm
